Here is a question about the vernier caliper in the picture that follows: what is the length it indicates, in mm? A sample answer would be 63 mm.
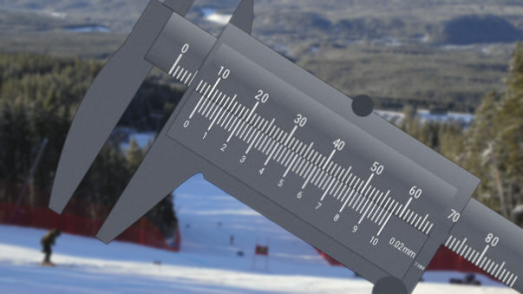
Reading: 9.0 mm
